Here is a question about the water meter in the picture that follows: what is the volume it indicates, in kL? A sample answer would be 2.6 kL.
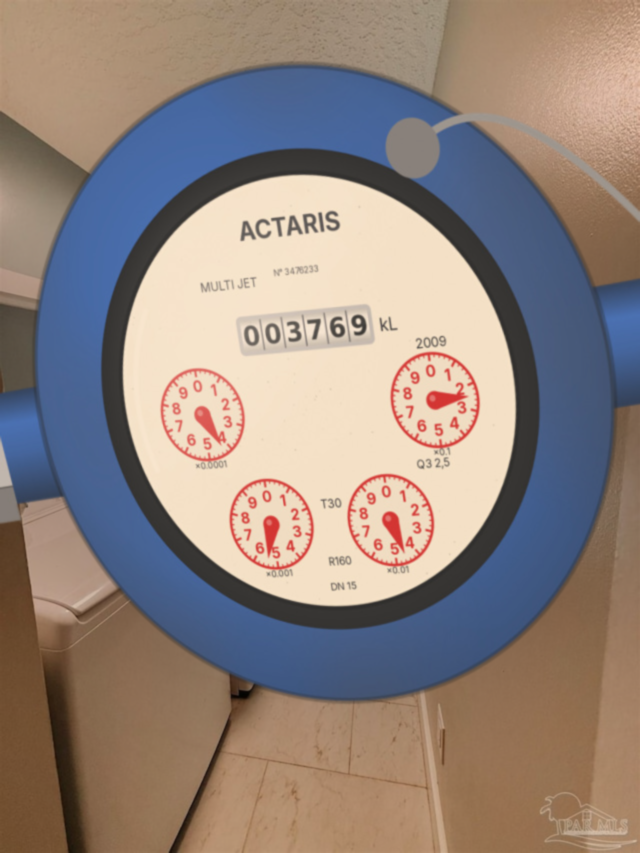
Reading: 3769.2454 kL
